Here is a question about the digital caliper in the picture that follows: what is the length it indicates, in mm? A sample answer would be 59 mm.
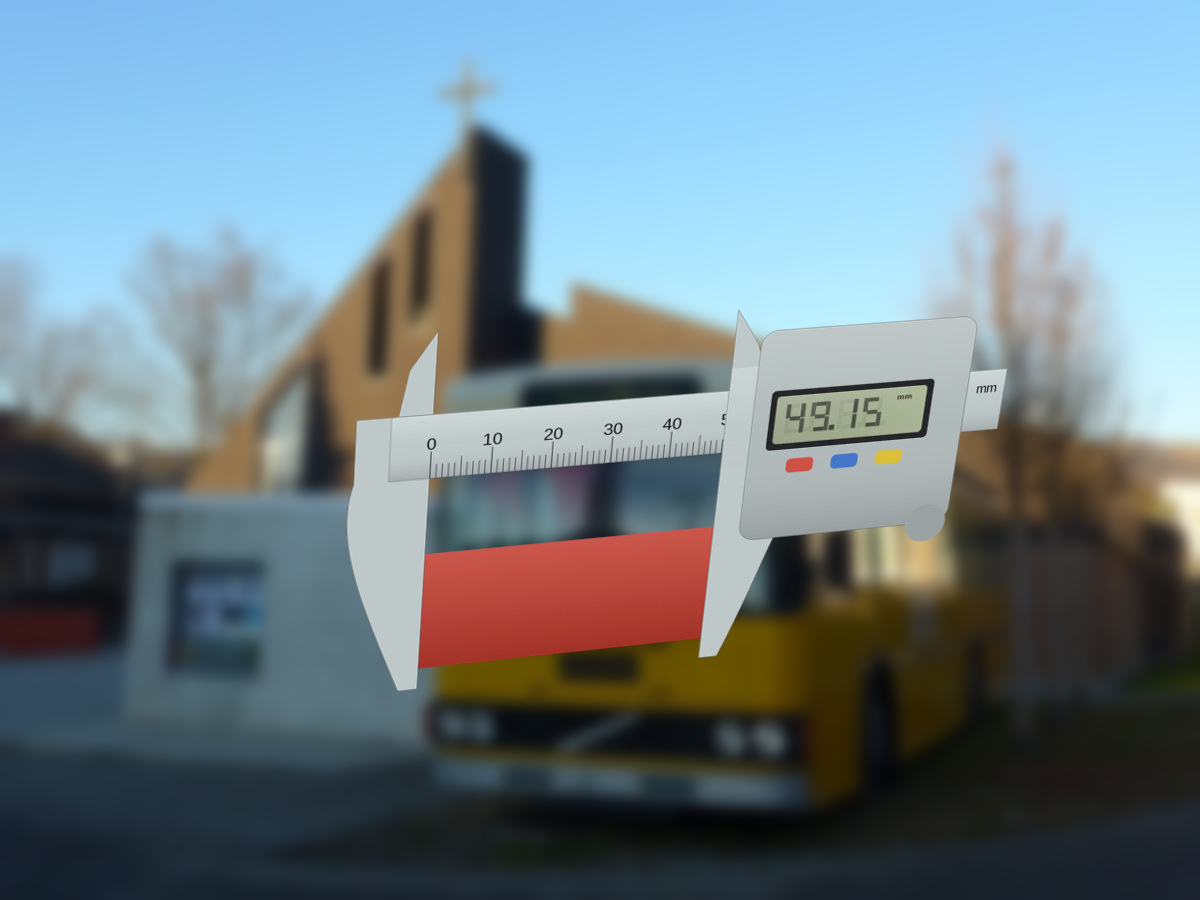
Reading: 49.15 mm
